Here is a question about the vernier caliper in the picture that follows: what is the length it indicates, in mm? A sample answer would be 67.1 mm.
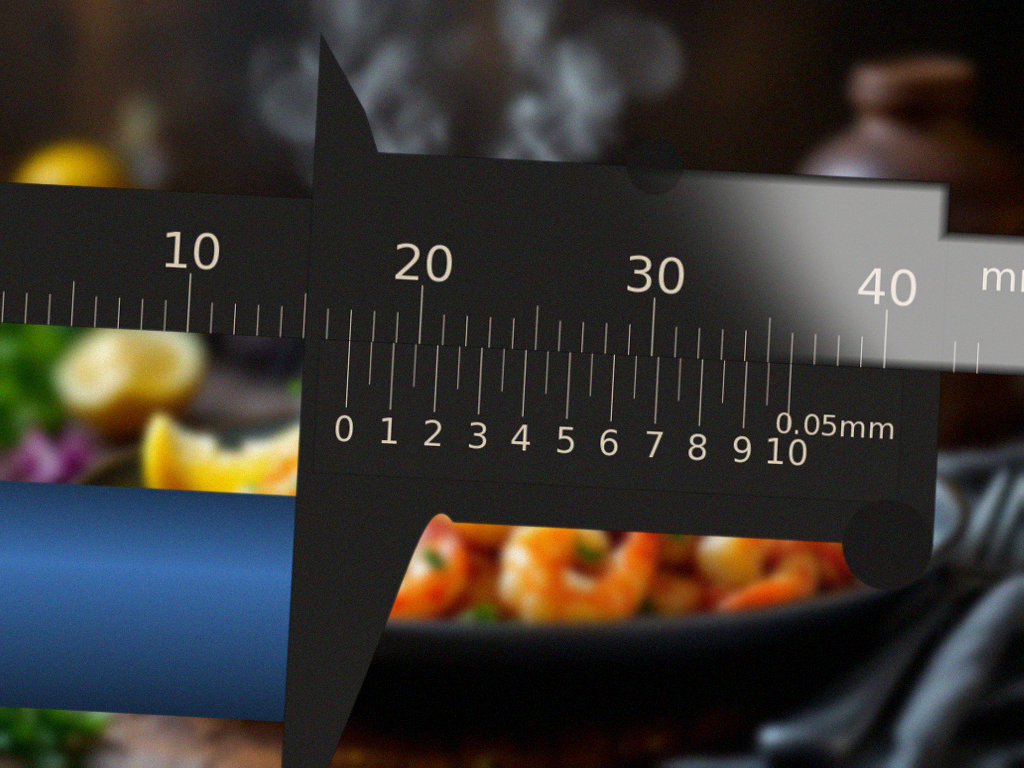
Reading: 17.00 mm
